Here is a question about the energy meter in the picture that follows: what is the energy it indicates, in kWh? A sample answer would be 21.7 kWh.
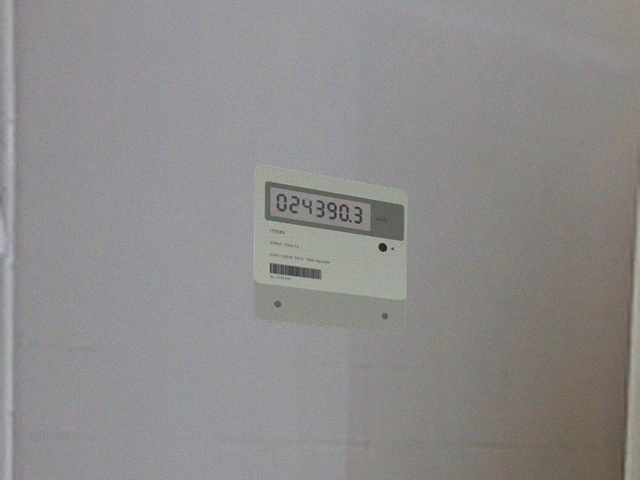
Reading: 24390.3 kWh
